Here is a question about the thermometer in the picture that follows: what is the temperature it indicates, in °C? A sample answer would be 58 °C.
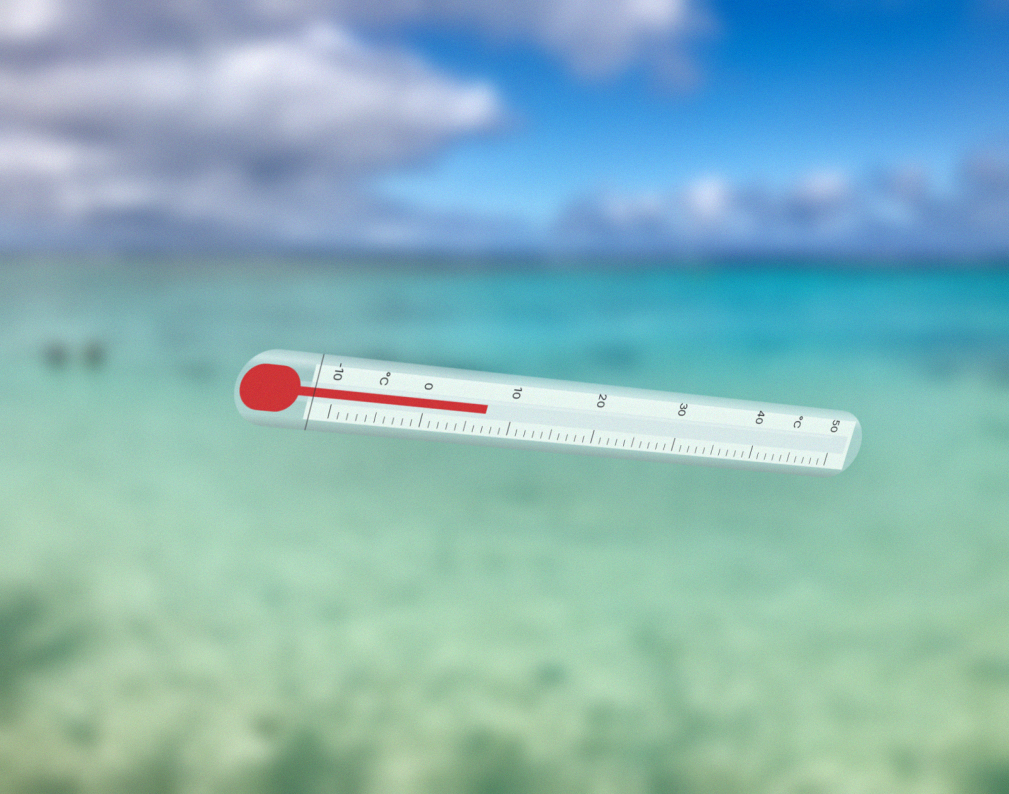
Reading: 7 °C
